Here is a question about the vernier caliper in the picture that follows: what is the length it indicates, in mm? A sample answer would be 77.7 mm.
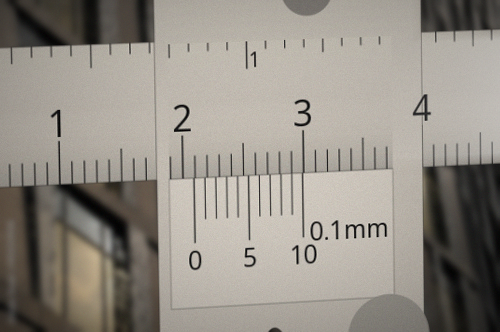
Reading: 20.9 mm
